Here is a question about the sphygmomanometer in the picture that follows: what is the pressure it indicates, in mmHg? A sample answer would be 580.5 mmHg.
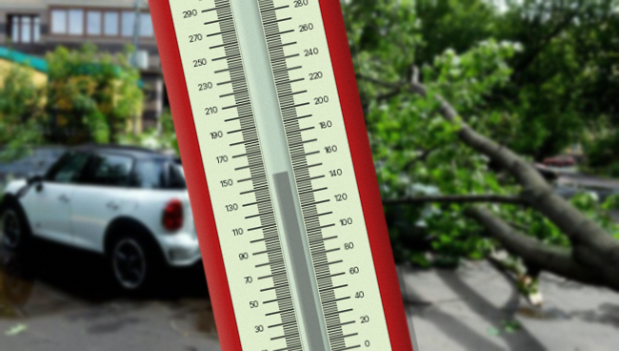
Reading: 150 mmHg
